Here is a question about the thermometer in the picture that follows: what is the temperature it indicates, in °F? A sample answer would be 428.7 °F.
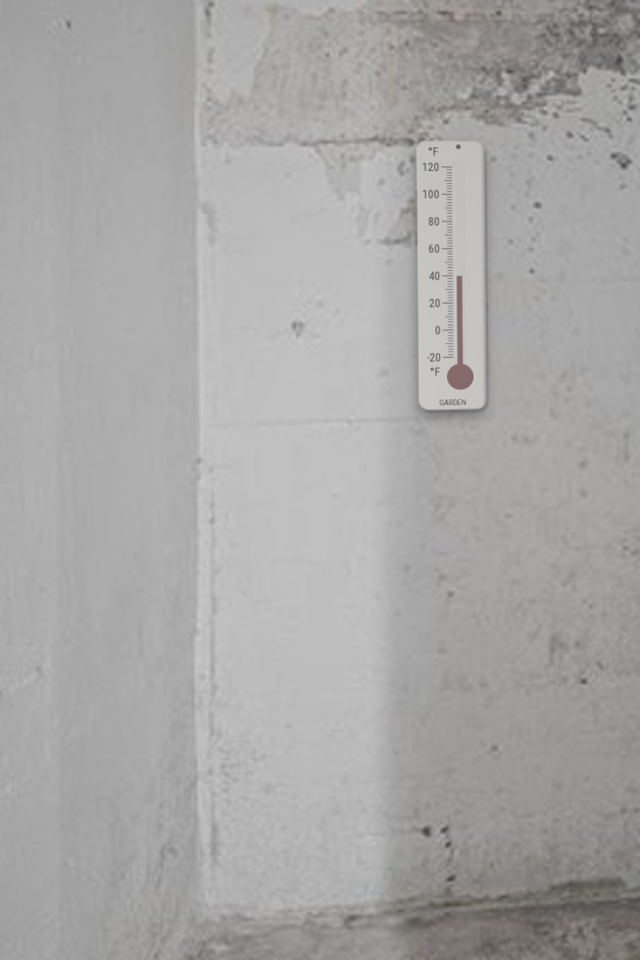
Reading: 40 °F
